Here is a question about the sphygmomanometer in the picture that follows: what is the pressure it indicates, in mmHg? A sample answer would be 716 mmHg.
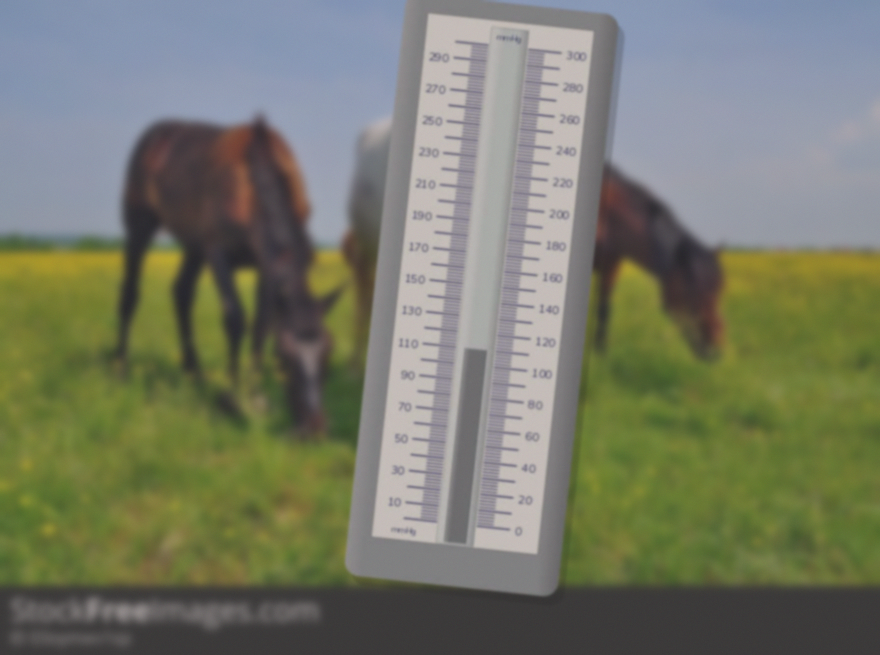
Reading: 110 mmHg
